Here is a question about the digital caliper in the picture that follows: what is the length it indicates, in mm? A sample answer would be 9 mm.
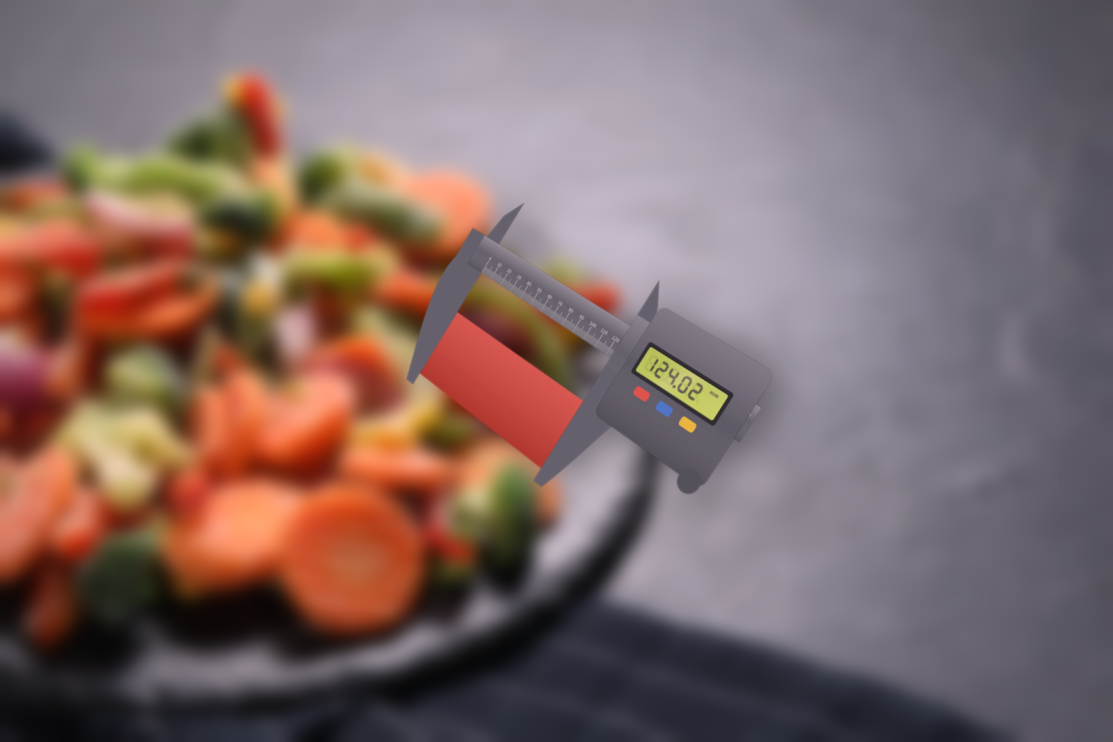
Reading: 124.02 mm
